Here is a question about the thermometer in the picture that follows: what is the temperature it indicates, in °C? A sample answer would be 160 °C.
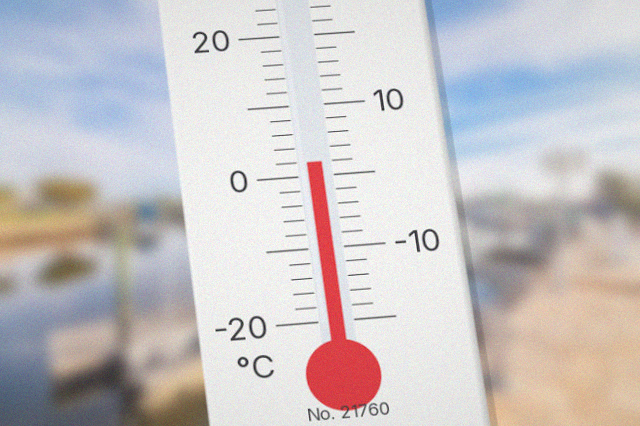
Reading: 2 °C
